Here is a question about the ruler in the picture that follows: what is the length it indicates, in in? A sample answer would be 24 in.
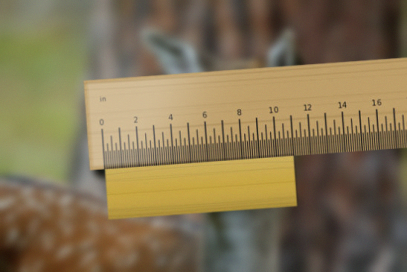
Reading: 11 in
